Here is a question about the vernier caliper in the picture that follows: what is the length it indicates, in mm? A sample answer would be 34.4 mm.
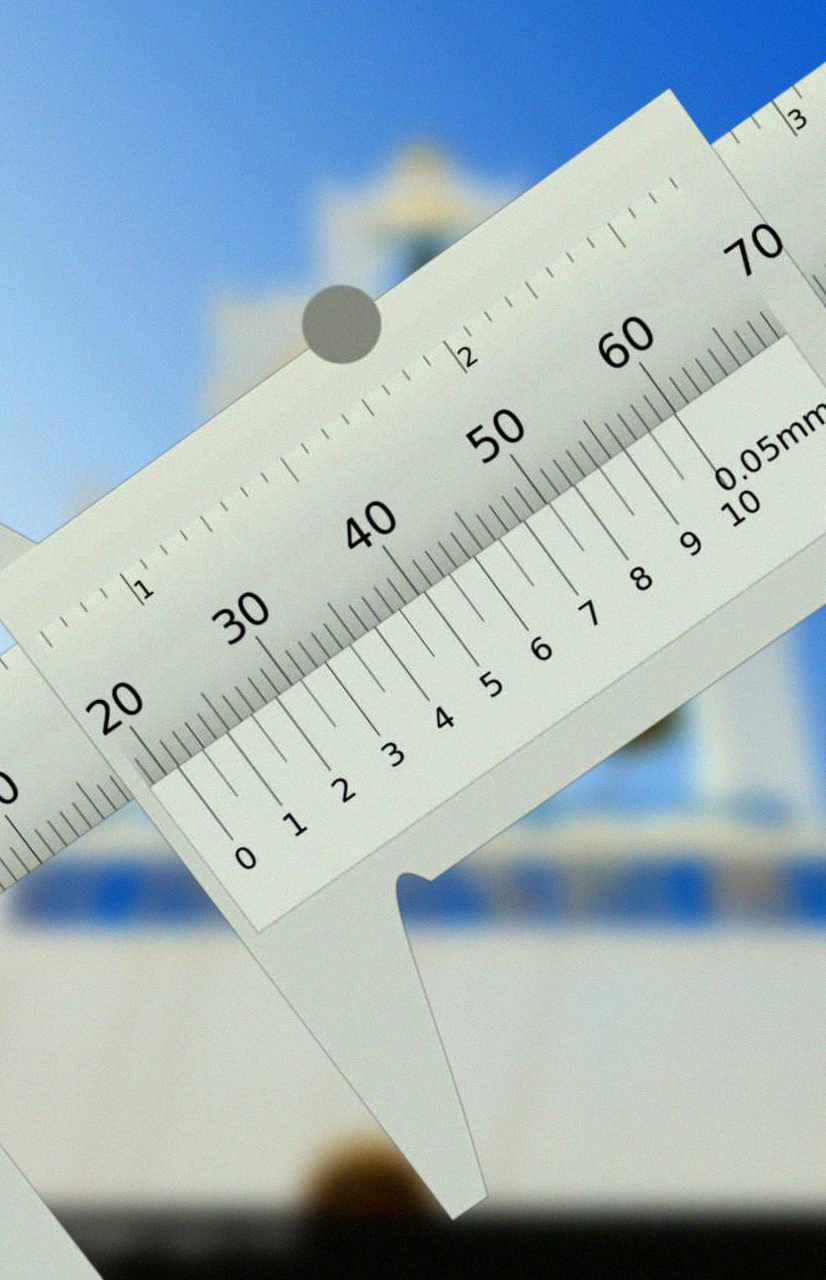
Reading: 20.9 mm
